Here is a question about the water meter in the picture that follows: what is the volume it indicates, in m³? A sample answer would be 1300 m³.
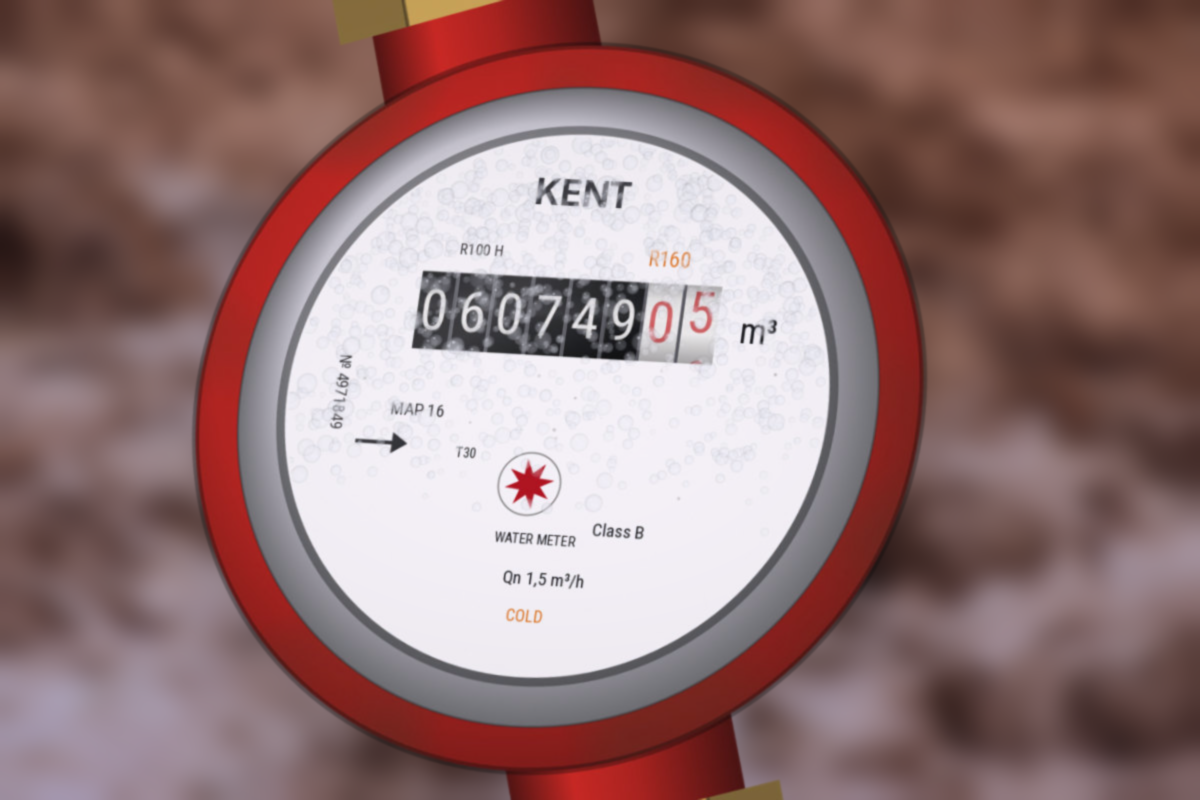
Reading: 60749.05 m³
